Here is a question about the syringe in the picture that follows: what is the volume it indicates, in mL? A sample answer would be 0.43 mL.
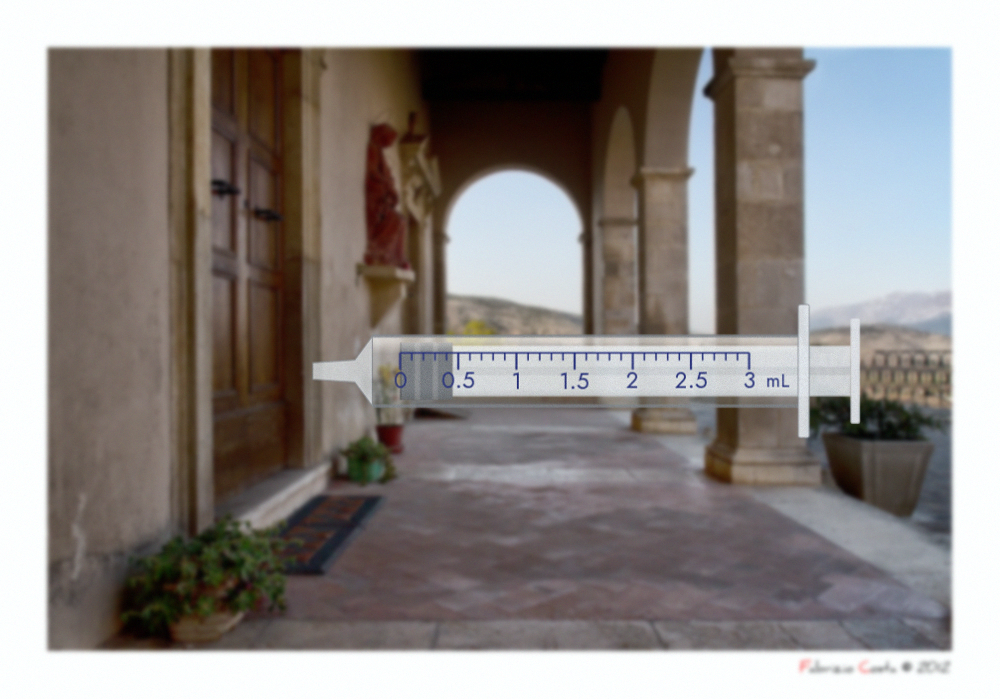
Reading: 0 mL
